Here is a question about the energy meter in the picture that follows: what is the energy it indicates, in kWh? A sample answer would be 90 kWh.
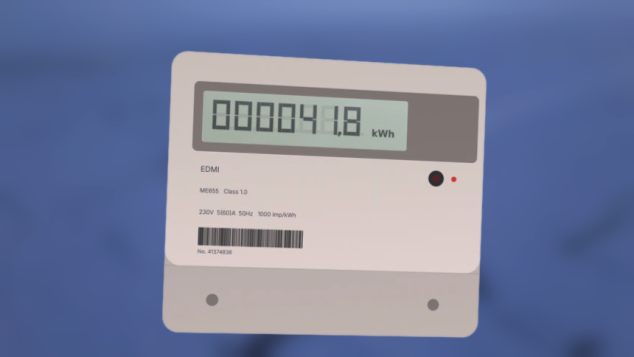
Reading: 41.8 kWh
